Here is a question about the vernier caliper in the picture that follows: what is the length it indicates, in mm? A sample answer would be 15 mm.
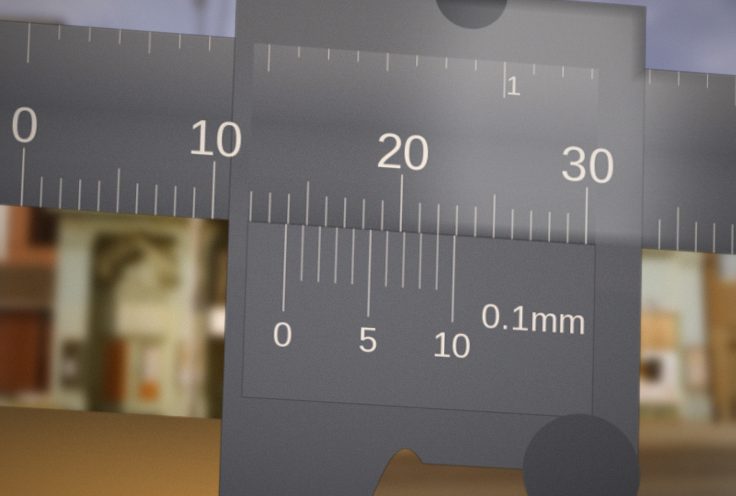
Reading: 13.9 mm
